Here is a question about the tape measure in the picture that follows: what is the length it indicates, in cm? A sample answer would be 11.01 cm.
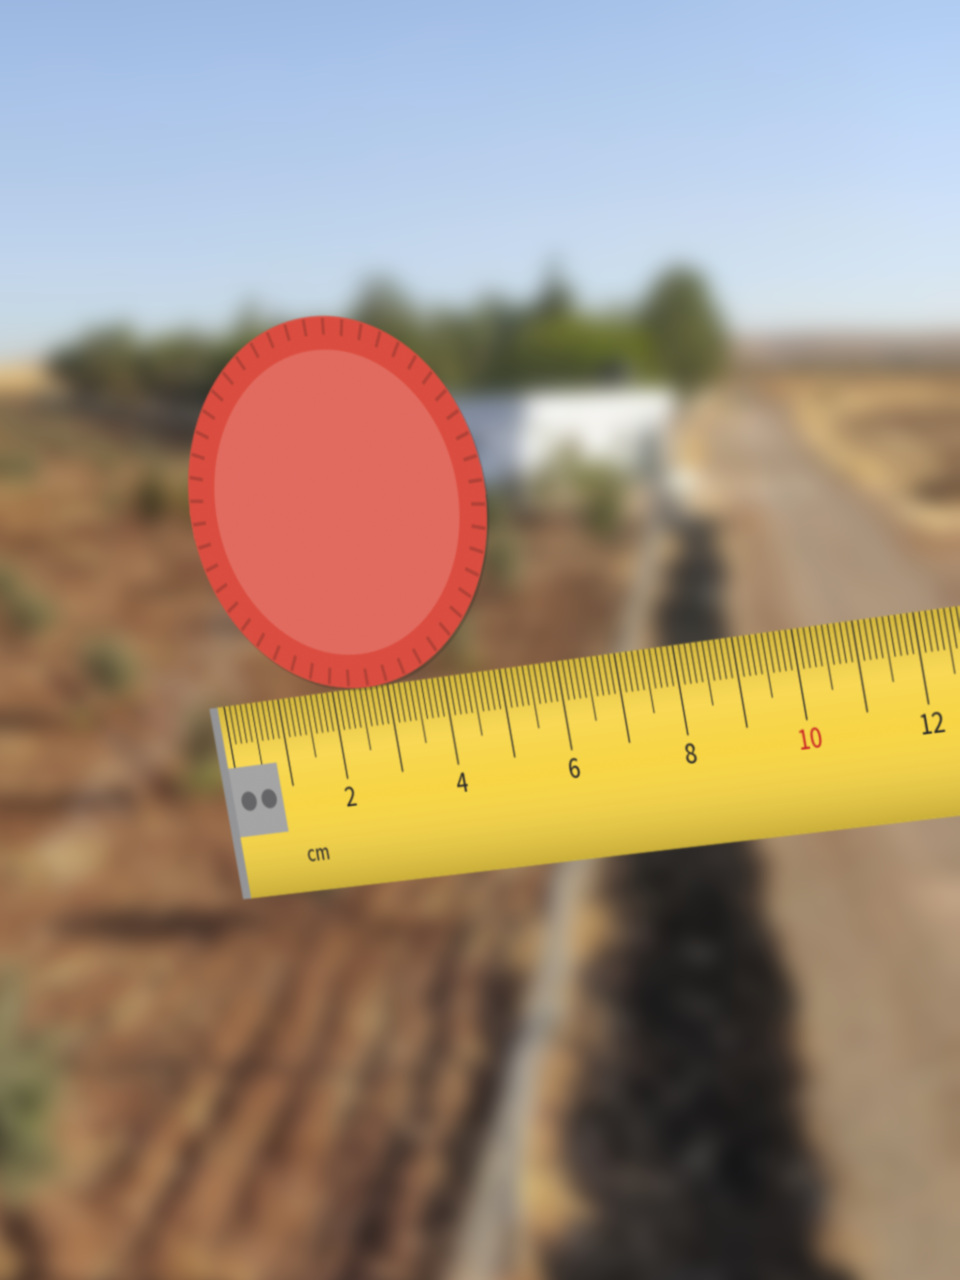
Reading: 5.3 cm
